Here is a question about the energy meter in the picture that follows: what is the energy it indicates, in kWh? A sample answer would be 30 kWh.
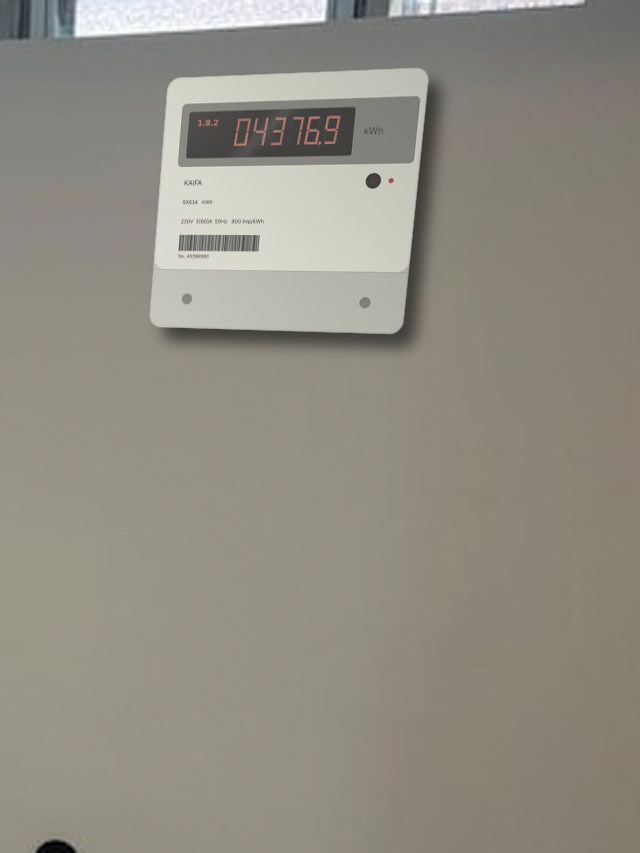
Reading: 4376.9 kWh
